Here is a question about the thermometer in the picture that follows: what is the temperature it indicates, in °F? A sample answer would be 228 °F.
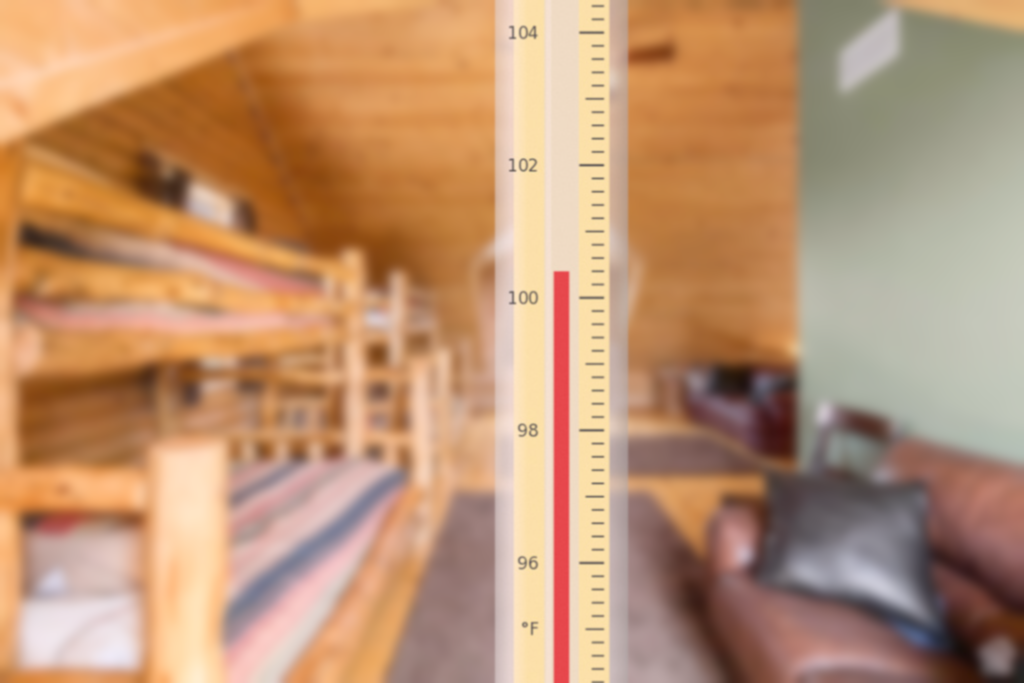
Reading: 100.4 °F
